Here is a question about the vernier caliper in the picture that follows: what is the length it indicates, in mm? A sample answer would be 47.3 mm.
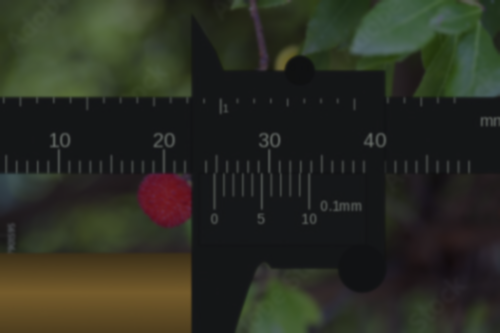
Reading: 24.8 mm
